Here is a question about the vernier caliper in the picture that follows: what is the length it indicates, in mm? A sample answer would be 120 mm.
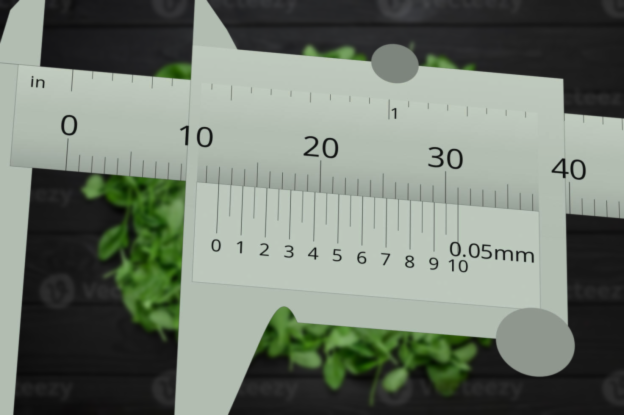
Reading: 12.0 mm
